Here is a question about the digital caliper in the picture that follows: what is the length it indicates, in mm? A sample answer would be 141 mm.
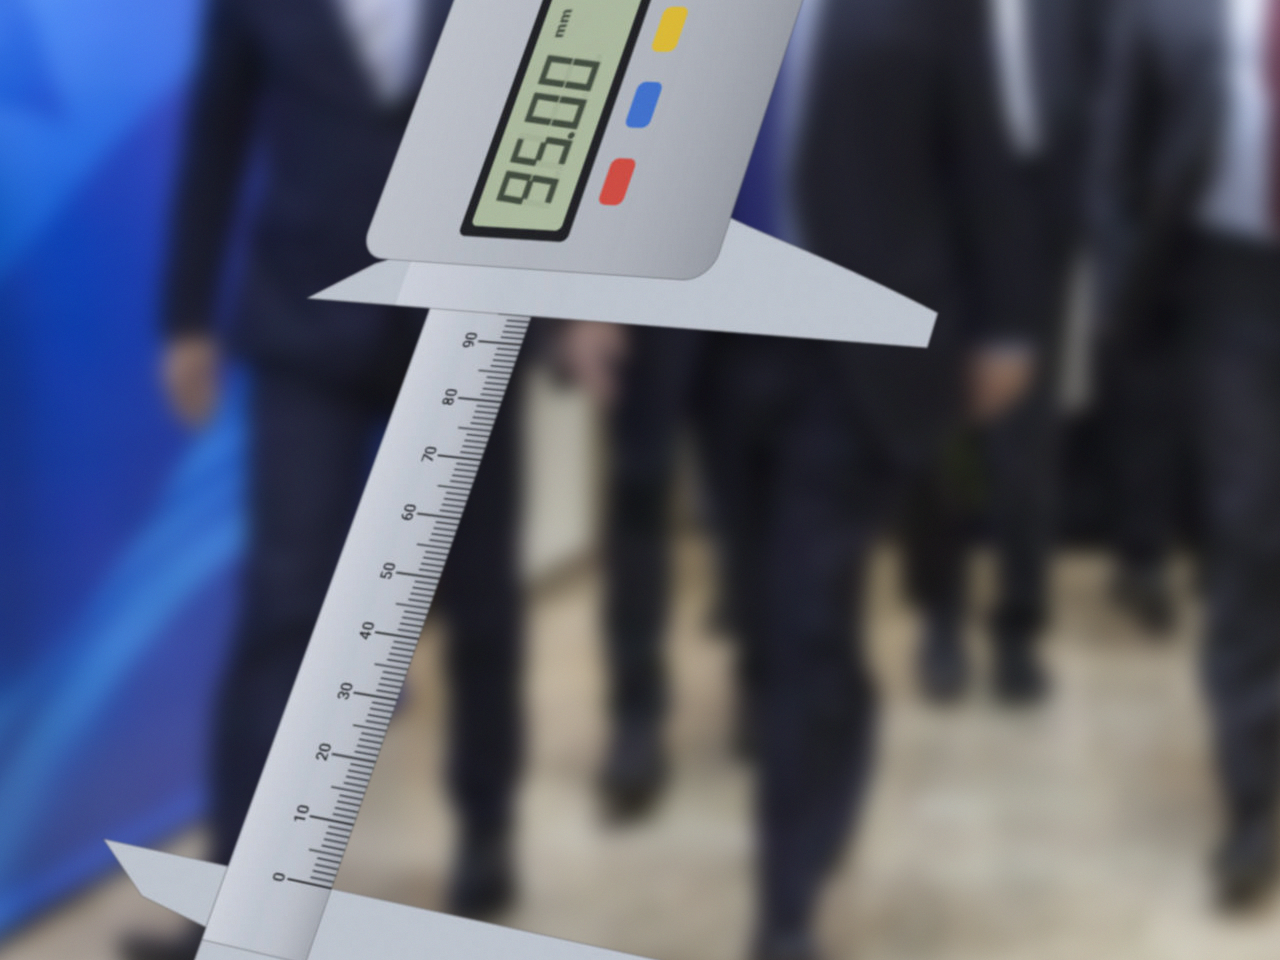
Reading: 95.00 mm
